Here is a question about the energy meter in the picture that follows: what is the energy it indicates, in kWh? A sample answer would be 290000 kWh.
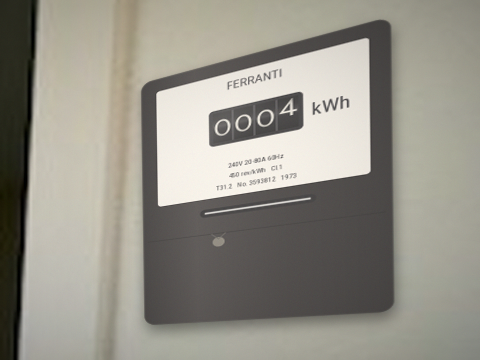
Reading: 4 kWh
